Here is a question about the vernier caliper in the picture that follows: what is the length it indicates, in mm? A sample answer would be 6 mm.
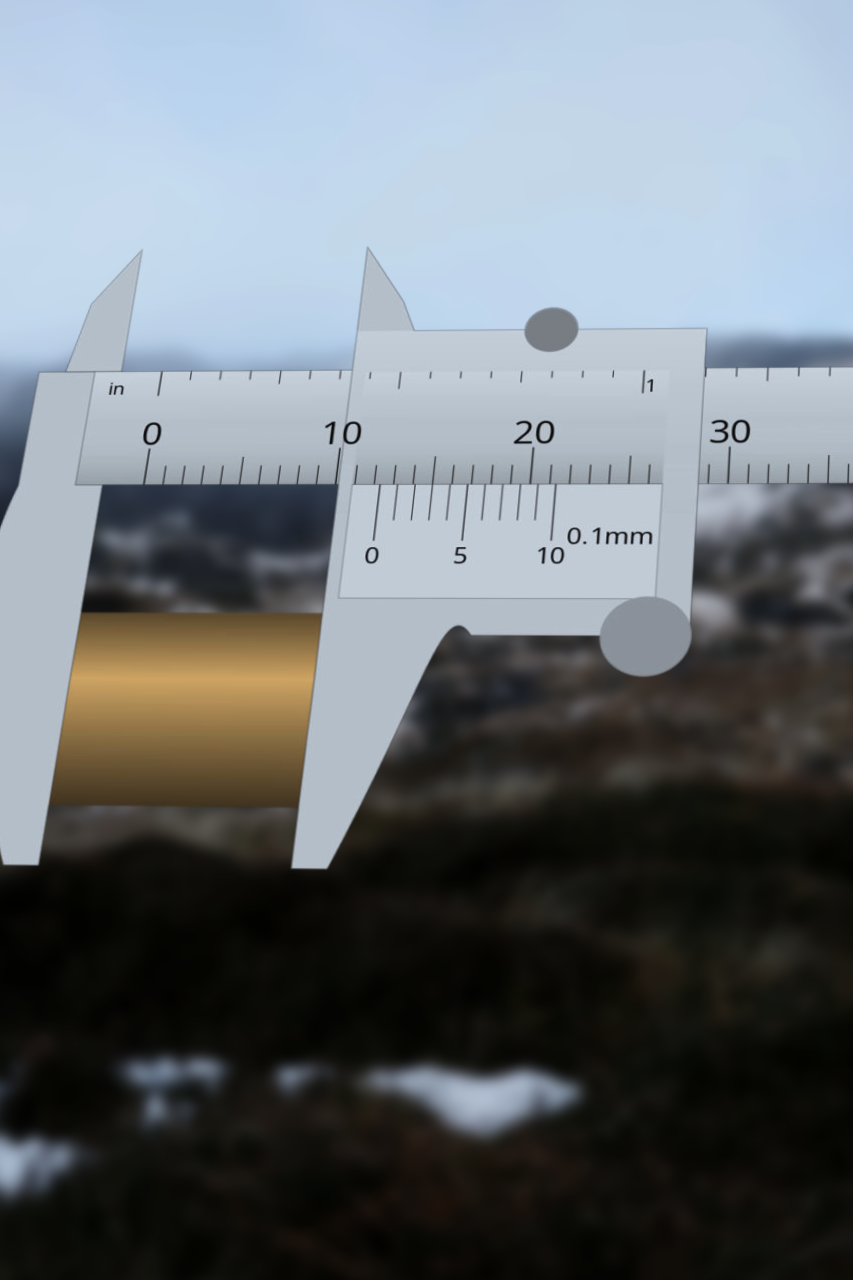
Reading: 12.3 mm
